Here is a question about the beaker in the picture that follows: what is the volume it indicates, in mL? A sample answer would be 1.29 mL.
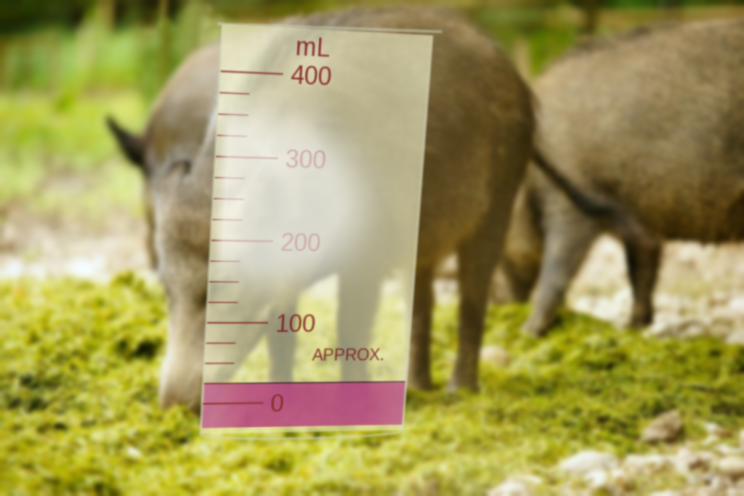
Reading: 25 mL
